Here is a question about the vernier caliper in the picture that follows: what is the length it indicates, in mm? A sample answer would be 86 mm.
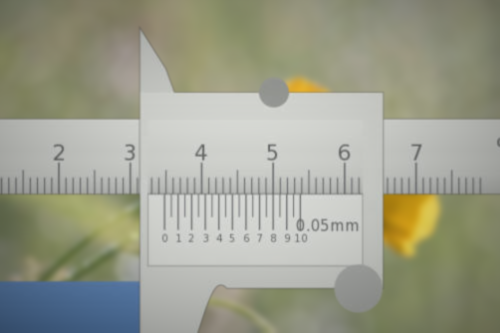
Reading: 34.8 mm
